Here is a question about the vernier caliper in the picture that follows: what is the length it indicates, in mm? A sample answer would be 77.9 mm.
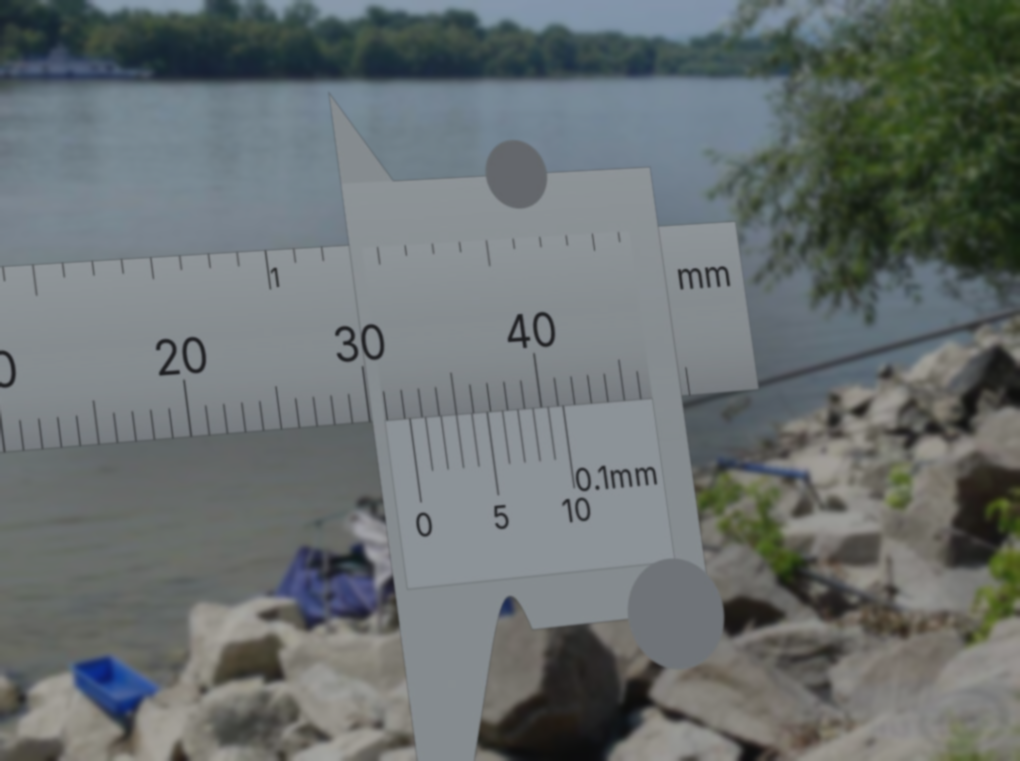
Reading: 32.3 mm
